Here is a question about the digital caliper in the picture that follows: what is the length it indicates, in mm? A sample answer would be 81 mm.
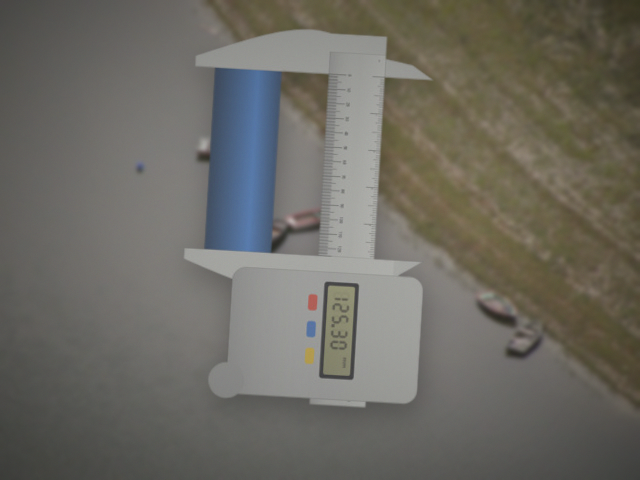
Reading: 125.30 mm
